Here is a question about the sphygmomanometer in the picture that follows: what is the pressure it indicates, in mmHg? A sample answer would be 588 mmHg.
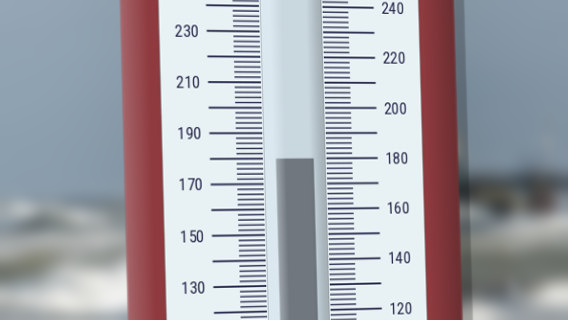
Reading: 180 mmHg
